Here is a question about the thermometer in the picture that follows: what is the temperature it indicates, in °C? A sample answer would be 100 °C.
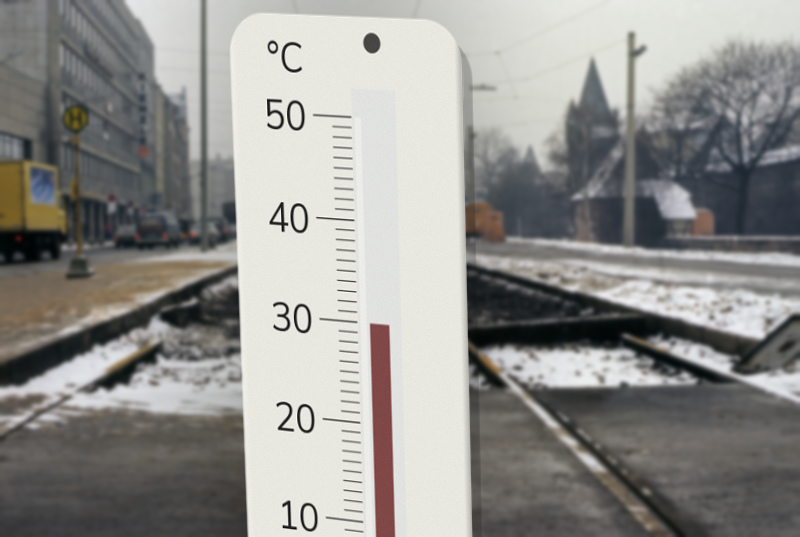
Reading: 30 °C
